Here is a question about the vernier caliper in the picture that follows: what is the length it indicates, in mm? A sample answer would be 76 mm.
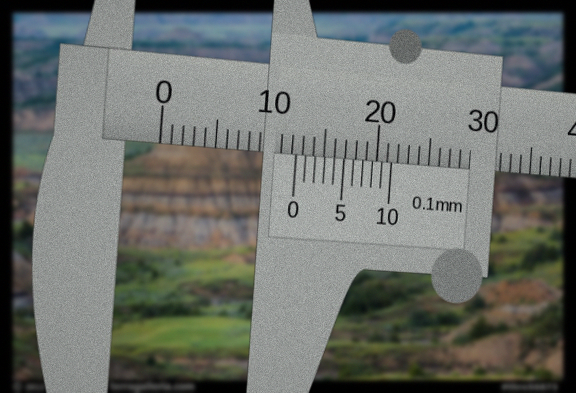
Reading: 12.4 mm
